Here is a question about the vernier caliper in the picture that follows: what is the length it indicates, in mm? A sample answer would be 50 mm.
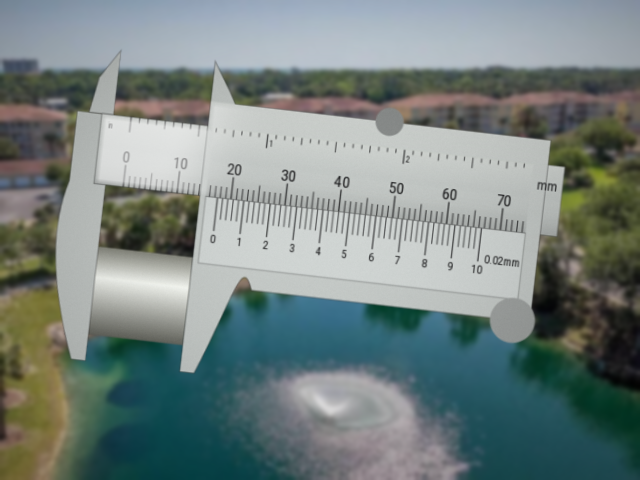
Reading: 17.5 mm
